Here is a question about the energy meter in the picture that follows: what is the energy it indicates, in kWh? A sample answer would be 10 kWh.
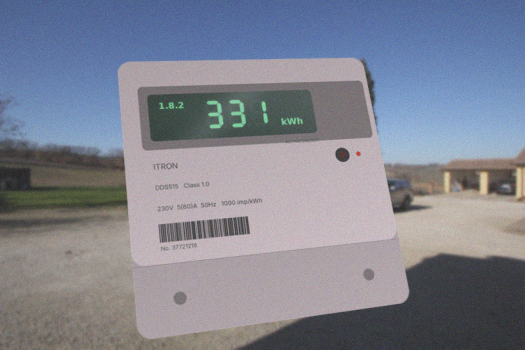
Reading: 331 kWh
